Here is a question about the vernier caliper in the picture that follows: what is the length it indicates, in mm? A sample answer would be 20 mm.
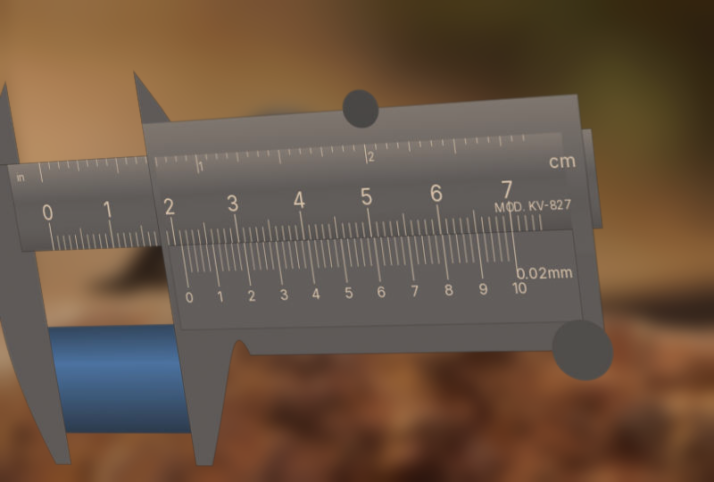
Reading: 21.0 mm
